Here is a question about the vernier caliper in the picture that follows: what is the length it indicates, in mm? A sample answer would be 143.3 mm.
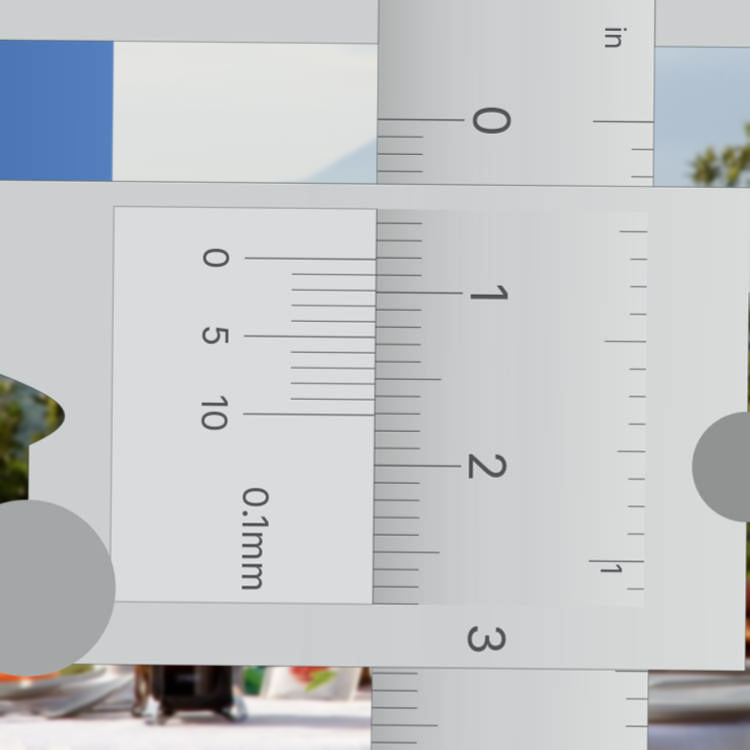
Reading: 8.1 mm
